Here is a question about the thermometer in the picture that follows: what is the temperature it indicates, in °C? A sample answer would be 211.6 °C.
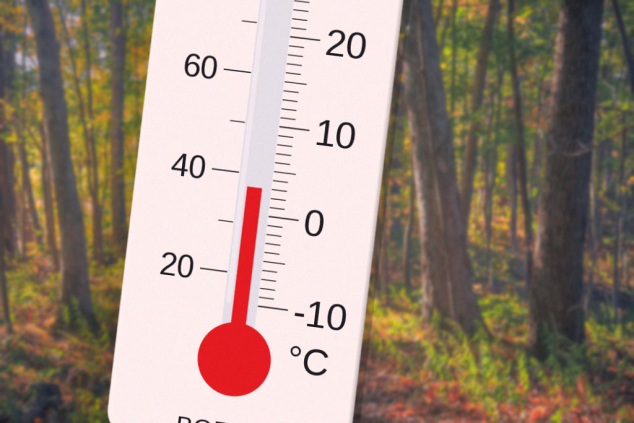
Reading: 3 °C
